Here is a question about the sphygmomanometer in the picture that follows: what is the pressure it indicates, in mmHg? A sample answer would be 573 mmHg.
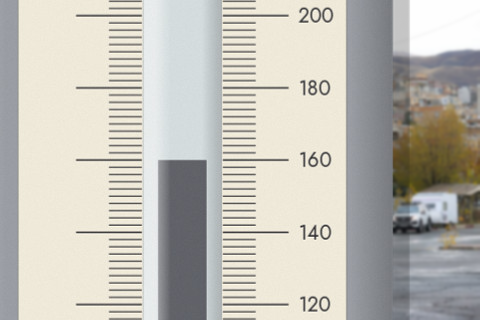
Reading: 160 mmHg
